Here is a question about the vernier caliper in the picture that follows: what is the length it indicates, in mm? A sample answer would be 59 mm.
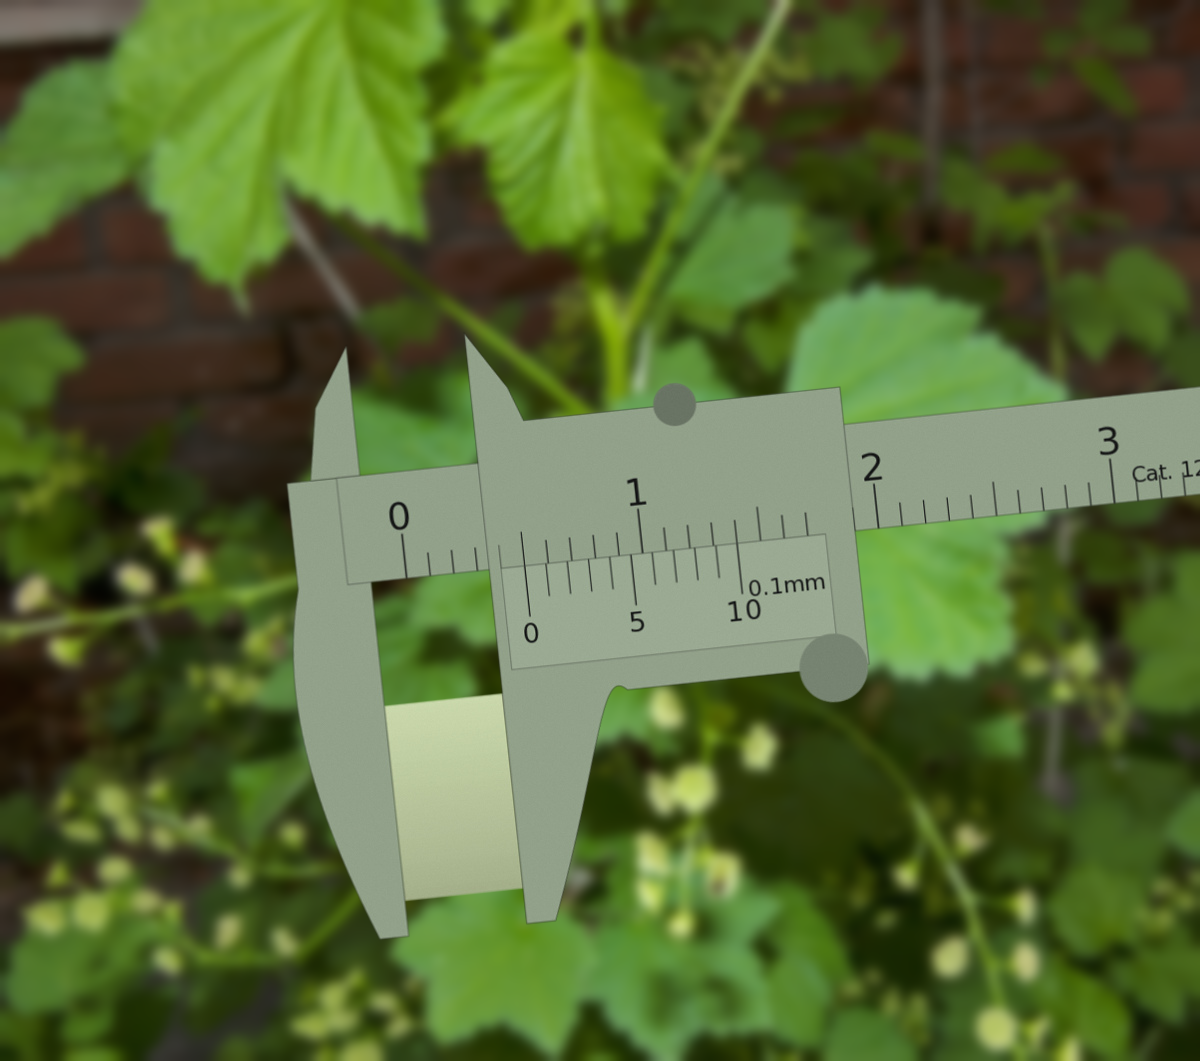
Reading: 5.0 mm
